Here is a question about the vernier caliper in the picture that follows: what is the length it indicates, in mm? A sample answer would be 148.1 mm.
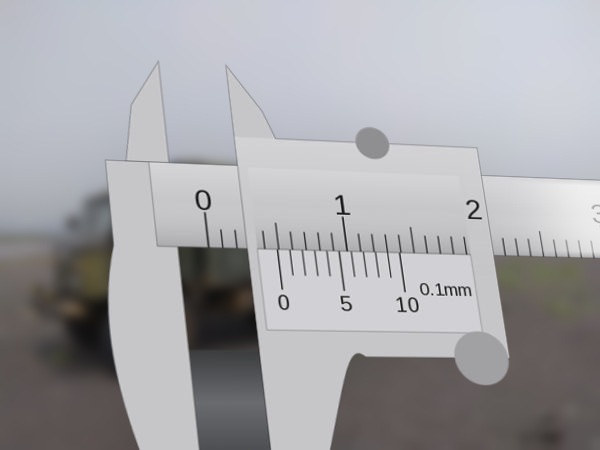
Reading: 4.9 mm
